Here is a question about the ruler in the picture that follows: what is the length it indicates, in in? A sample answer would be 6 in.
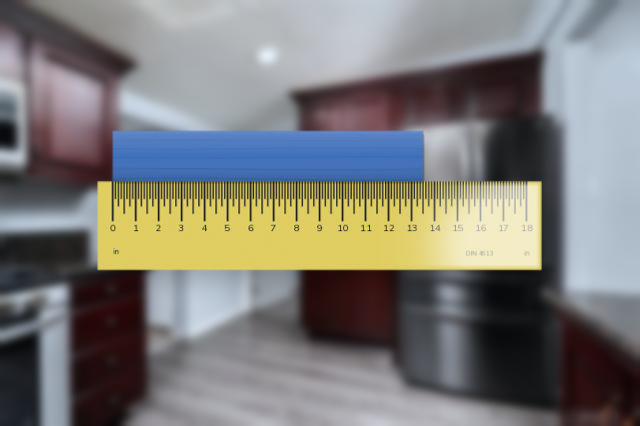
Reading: 13.5 in
